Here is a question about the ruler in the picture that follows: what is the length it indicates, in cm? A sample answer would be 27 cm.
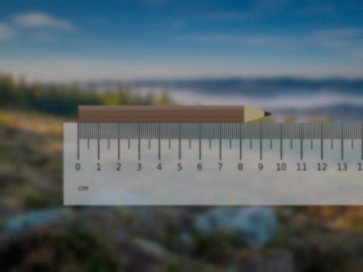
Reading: 9.5 cm
